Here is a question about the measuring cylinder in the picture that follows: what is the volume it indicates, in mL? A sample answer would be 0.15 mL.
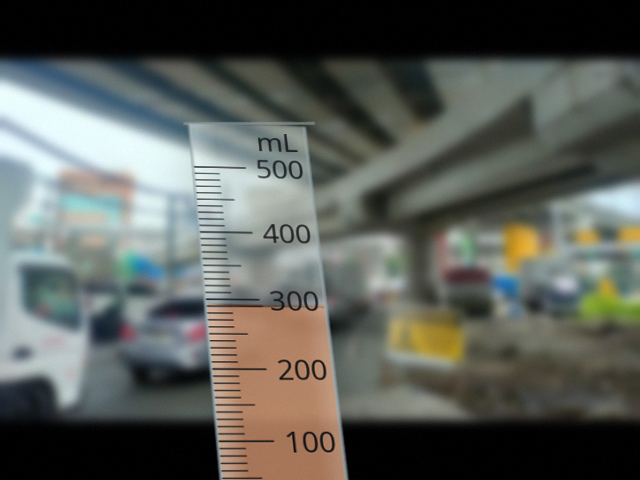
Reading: 290 mL
